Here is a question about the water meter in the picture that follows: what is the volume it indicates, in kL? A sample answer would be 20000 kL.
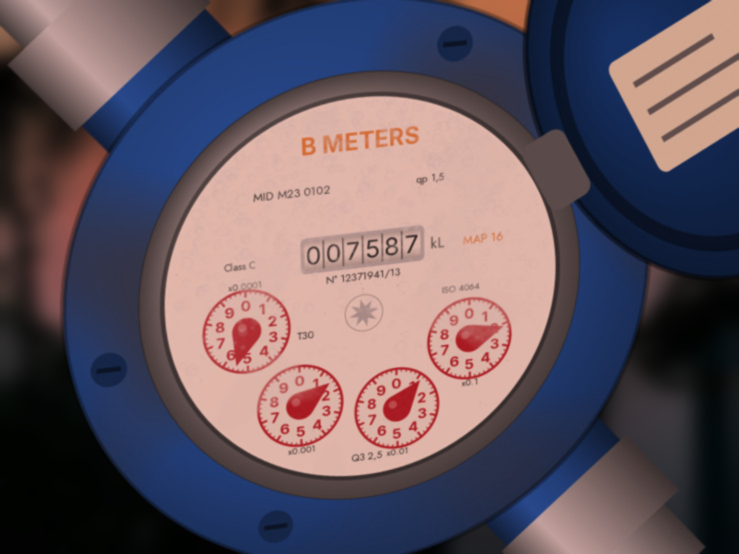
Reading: 7587.2115 kL
